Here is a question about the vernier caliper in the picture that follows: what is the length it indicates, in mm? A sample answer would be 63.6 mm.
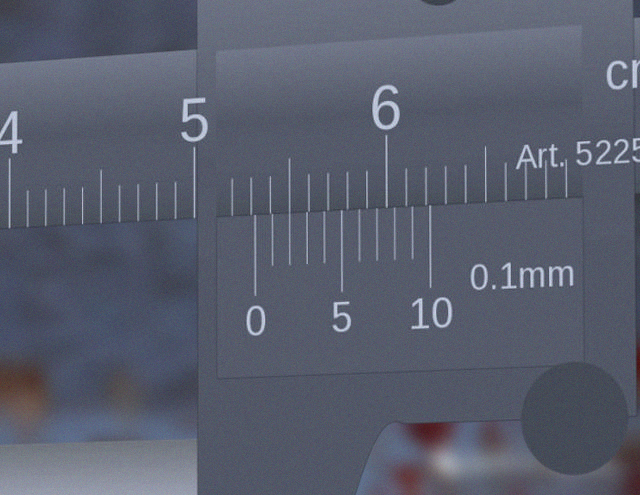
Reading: 53.2 mm
